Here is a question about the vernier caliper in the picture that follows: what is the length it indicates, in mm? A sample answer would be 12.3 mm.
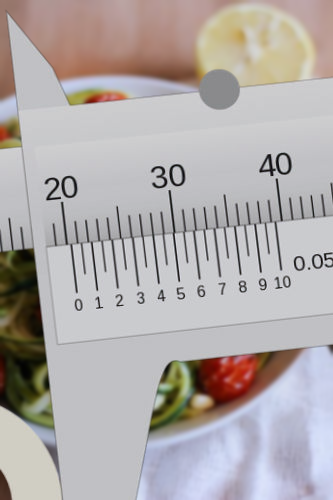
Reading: 20.4 mm
